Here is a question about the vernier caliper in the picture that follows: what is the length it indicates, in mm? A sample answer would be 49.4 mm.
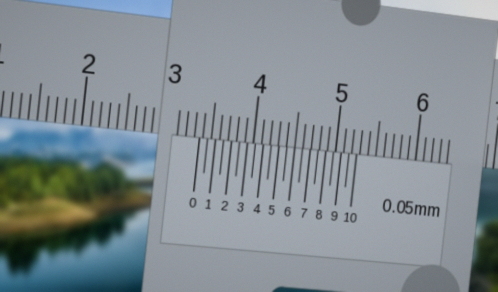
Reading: 33.6 mm
